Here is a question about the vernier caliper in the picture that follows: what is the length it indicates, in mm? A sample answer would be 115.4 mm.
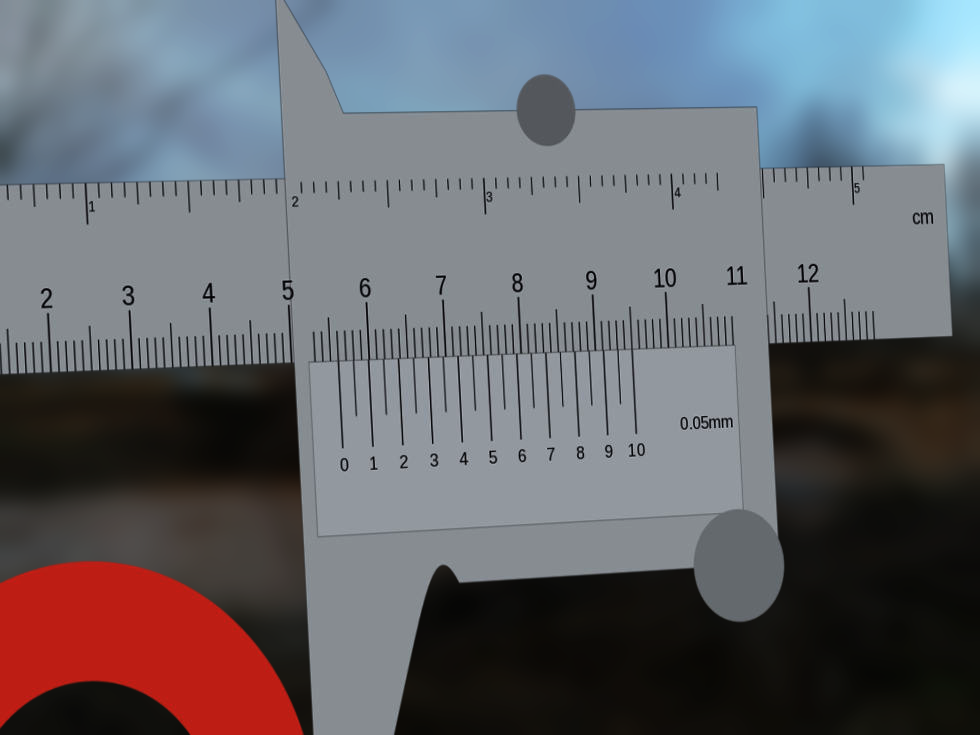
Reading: 56.0 mm
